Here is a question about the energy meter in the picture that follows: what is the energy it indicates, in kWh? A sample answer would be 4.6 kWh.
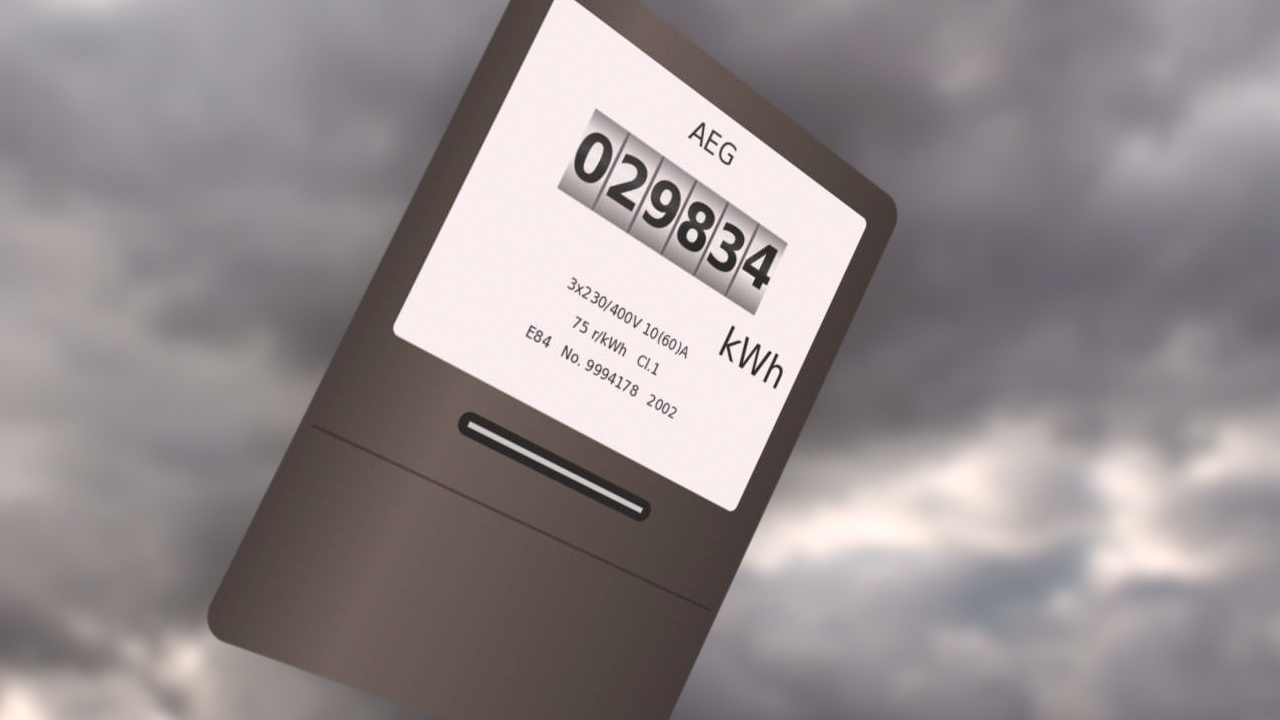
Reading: 29834 kWh
